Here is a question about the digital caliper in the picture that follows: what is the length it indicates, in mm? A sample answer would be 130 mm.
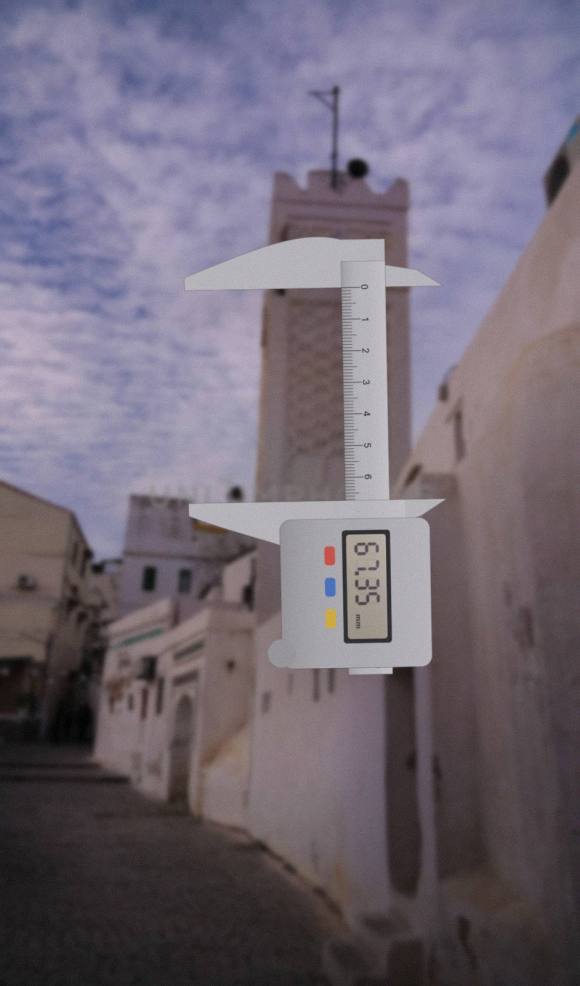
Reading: 67.35 mm
